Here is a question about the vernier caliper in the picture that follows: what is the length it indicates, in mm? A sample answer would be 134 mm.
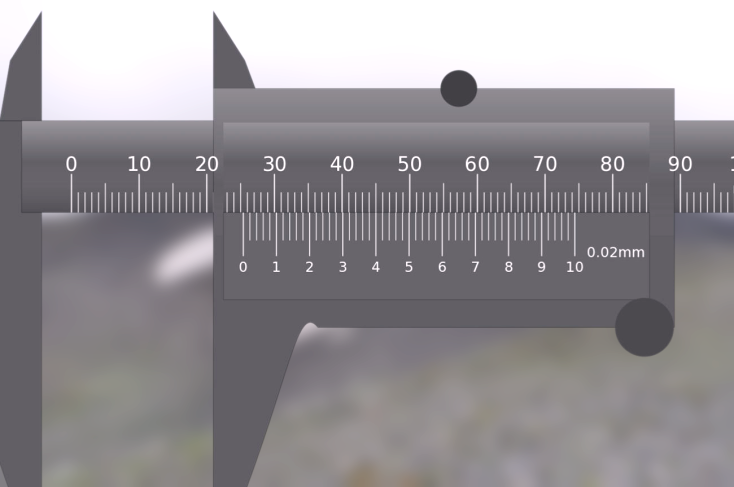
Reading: 25.4 mm
